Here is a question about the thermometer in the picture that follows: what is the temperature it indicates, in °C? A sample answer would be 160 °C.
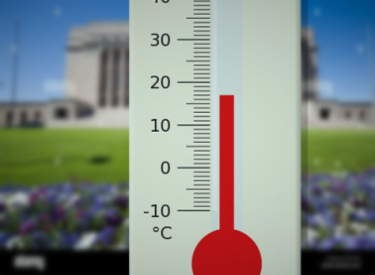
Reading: 17 °C
